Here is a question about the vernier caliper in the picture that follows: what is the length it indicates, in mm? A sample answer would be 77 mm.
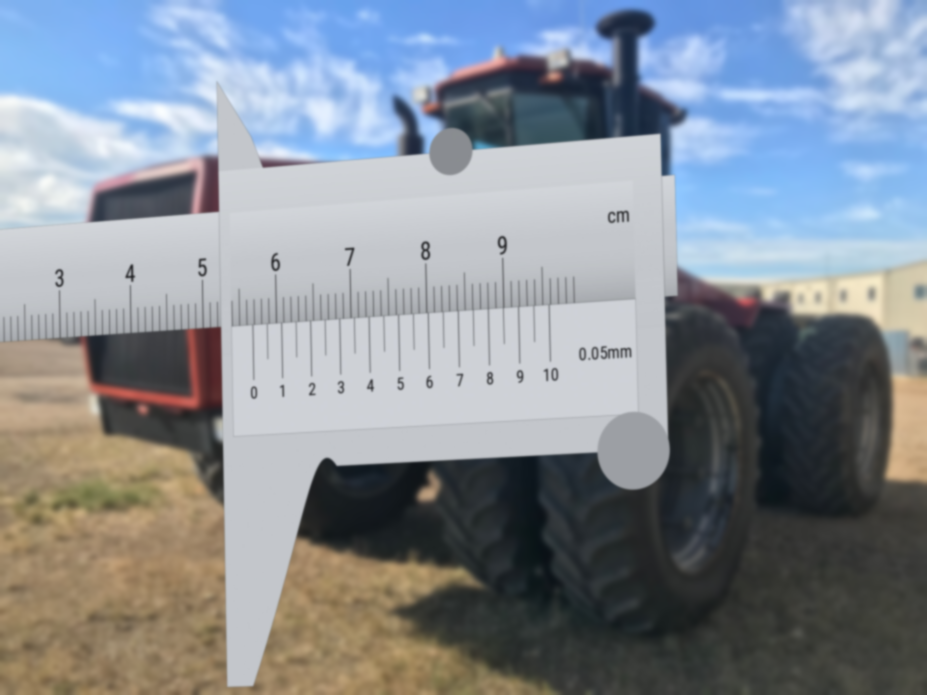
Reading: 56.8 mm
